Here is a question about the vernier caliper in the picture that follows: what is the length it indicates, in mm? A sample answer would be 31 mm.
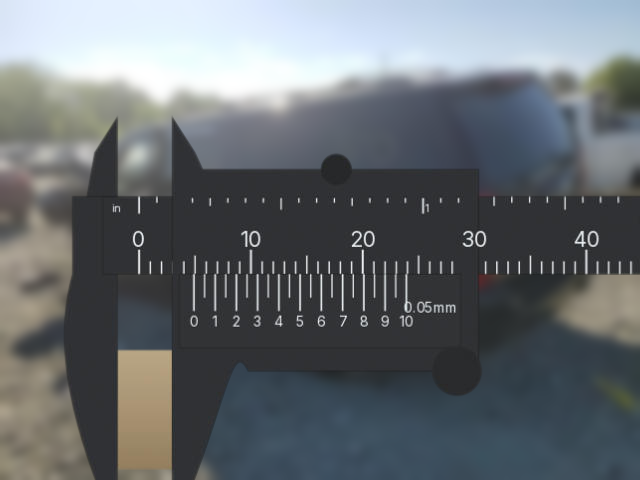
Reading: 4.9 mm
